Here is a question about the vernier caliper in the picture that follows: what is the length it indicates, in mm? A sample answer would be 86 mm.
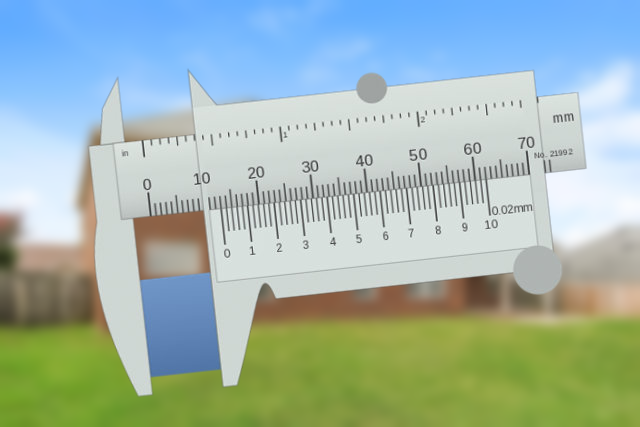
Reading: 13.0 mm
